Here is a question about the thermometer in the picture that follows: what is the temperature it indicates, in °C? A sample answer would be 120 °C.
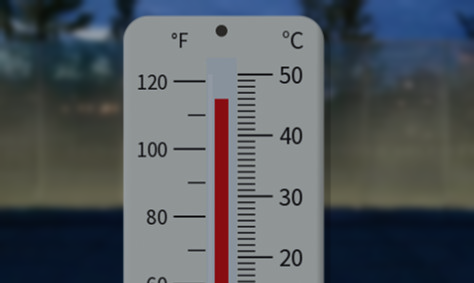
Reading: 46 °C
